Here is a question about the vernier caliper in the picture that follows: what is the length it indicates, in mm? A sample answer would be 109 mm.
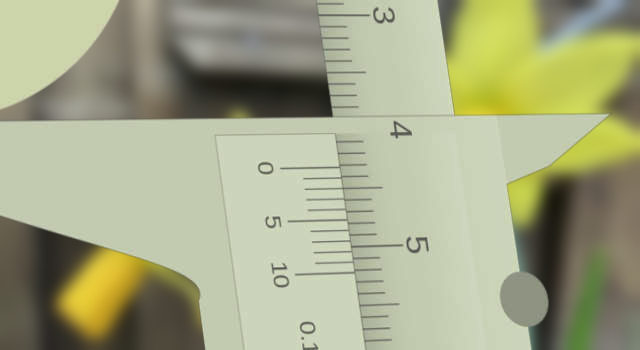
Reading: 43.2 mm
